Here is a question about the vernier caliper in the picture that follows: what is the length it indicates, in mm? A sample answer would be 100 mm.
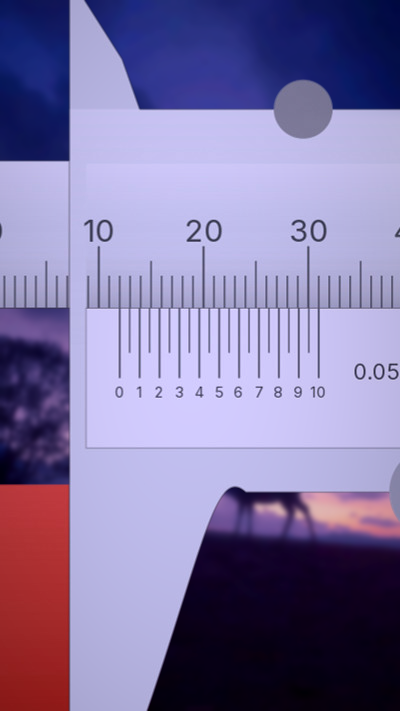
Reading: 12.0 mm
